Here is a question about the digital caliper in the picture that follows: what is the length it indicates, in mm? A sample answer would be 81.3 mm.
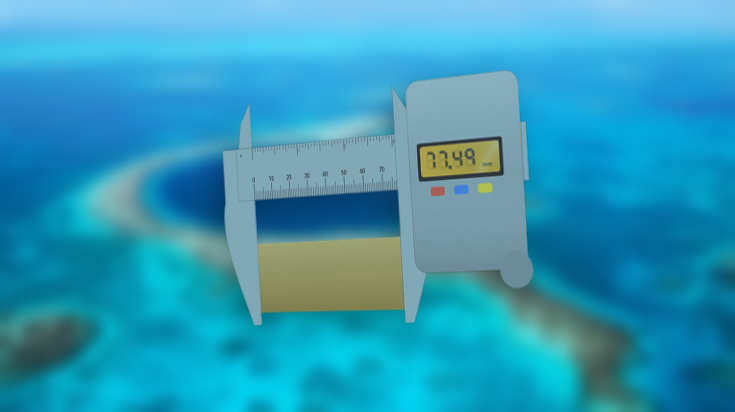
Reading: 77.49 mm
